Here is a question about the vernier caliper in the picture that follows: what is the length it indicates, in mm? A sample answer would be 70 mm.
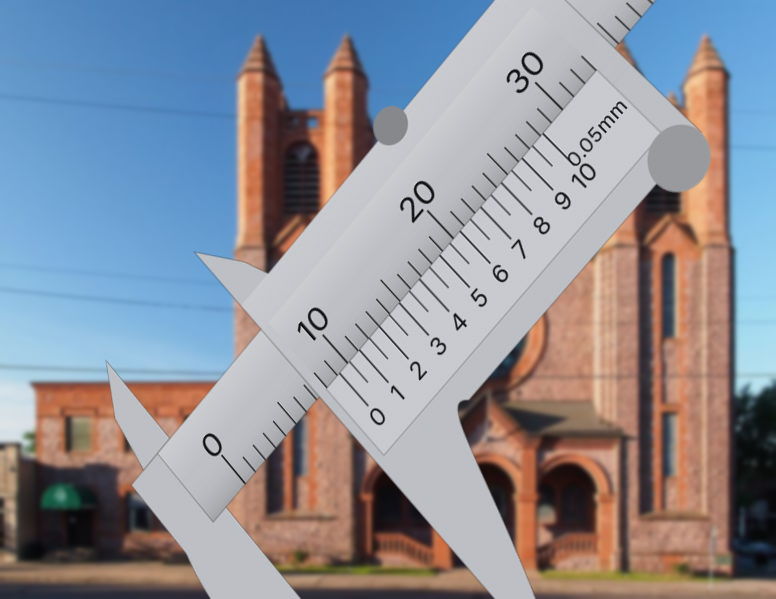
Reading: 9.2 mm
